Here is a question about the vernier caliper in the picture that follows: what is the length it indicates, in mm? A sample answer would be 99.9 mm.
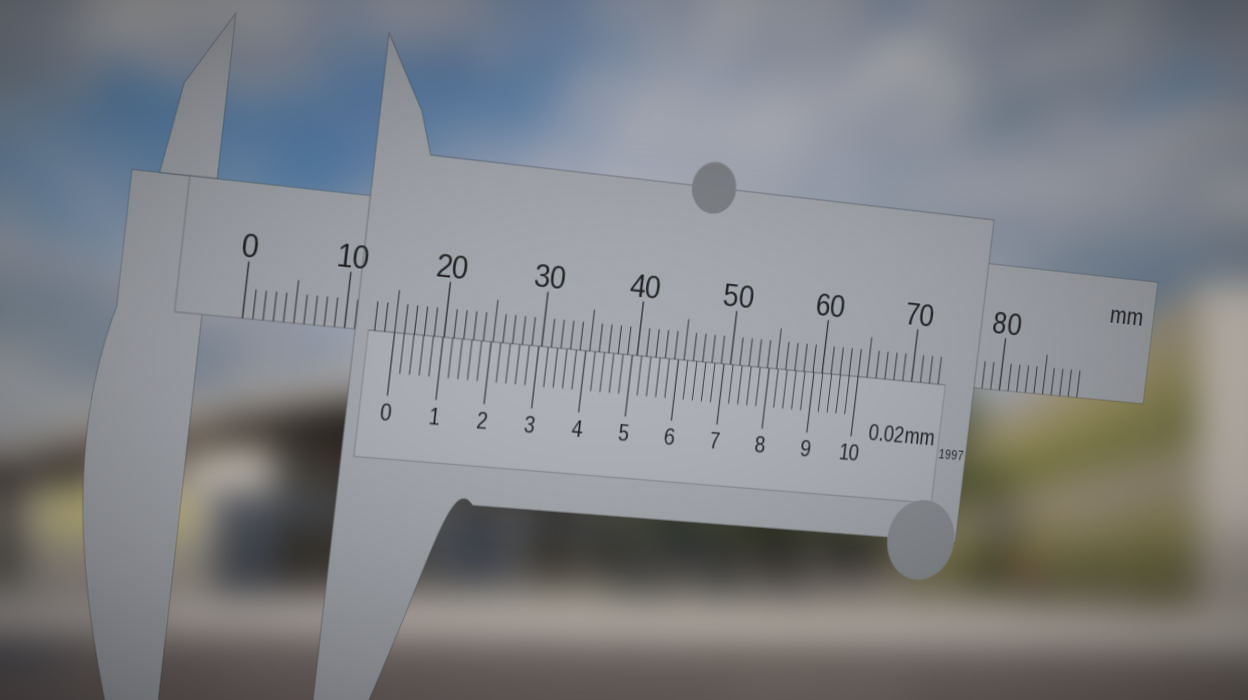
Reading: 15.0 mm
